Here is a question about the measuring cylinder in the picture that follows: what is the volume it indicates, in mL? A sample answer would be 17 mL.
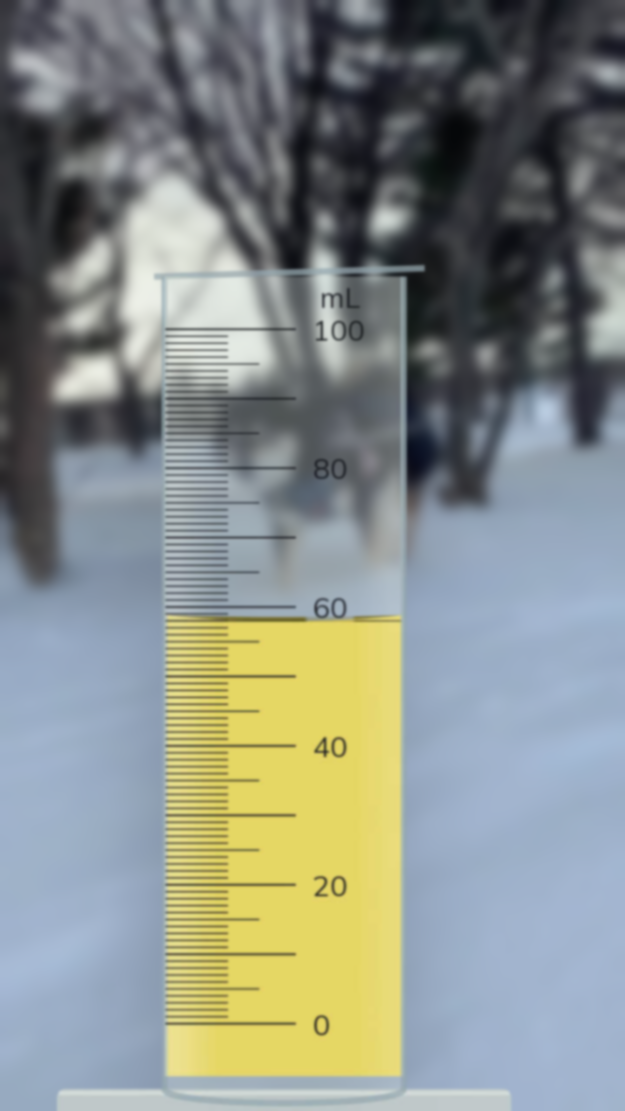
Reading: 58 mL
